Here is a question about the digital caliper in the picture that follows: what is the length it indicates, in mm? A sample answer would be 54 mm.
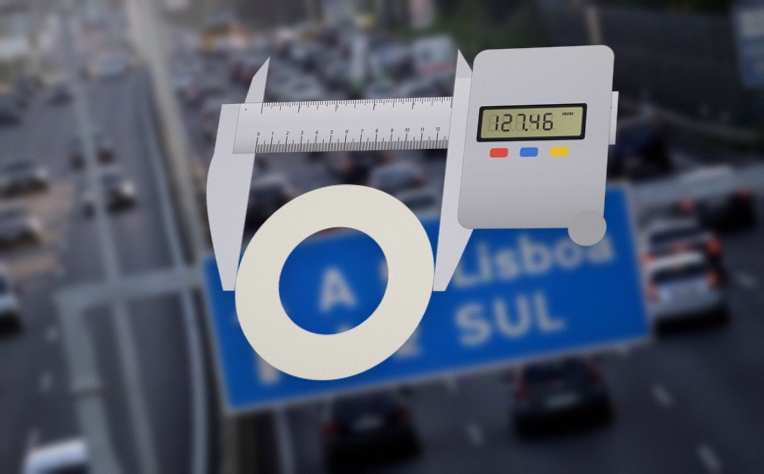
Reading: 127.46 mm
